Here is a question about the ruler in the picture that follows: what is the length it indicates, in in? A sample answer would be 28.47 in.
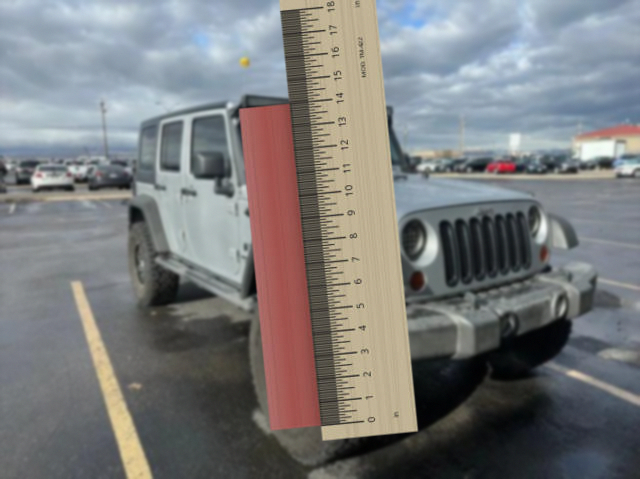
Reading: 14 in
